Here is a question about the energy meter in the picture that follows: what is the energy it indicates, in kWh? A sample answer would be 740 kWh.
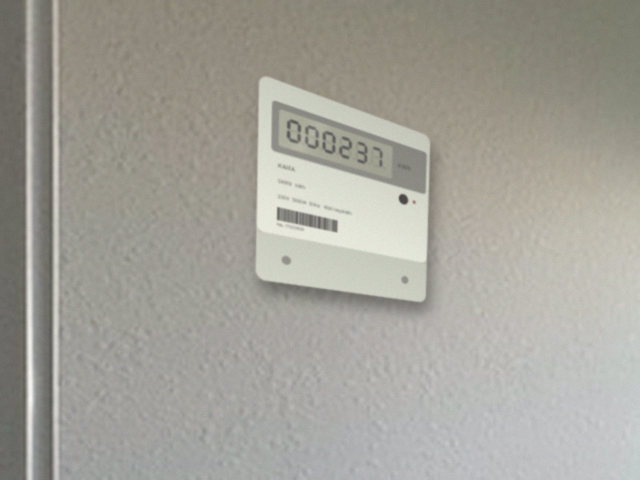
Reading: 237 kWh
